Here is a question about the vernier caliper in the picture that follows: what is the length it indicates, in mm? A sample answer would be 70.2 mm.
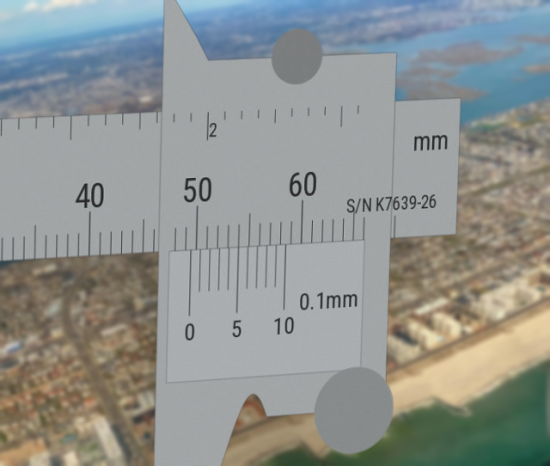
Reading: 49.5 mm
